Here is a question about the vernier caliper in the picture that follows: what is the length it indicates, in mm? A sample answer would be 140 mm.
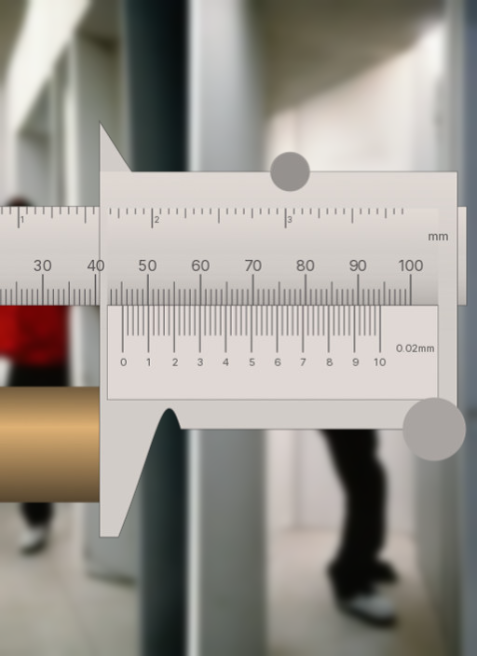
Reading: 45.2 mm
